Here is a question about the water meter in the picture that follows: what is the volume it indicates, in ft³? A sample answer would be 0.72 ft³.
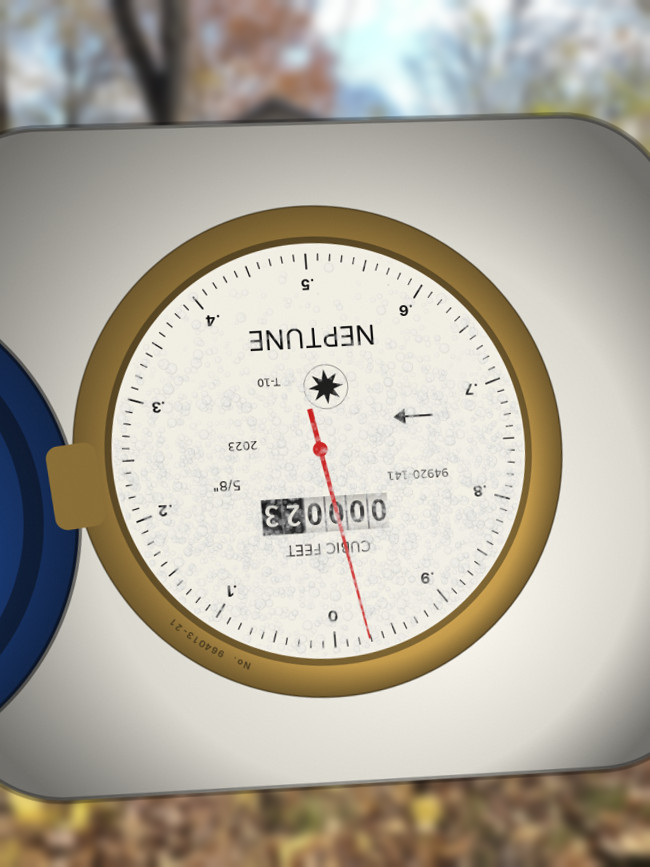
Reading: 22.97 ft³
